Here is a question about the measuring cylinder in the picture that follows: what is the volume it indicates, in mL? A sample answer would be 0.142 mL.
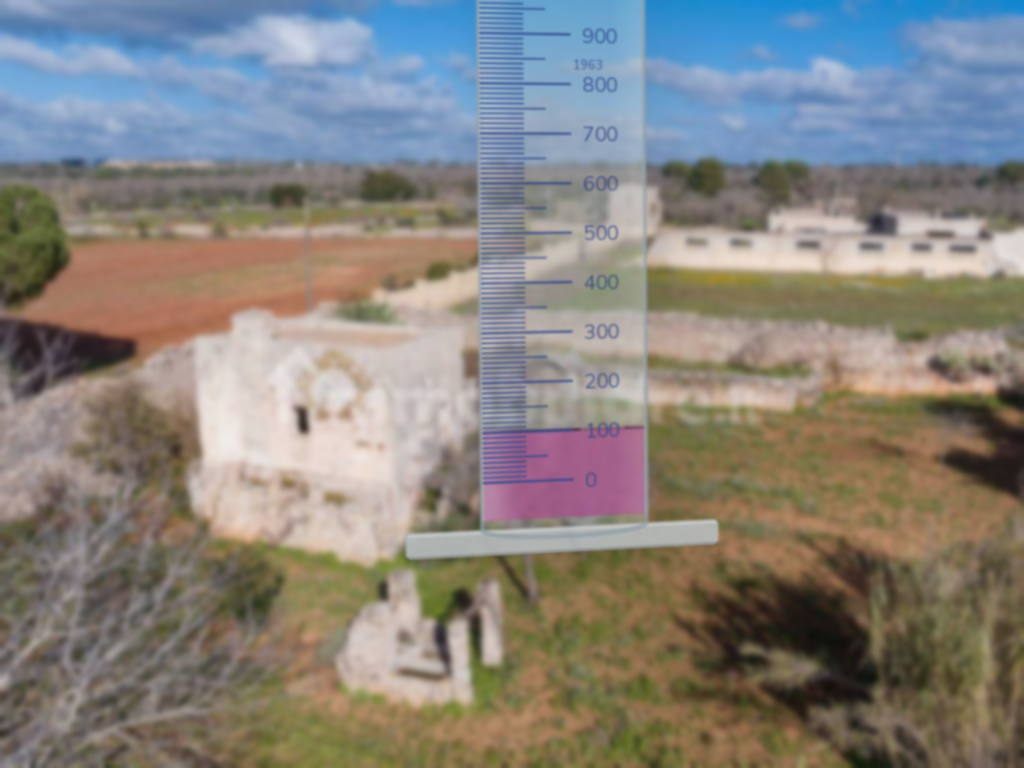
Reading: 100 mL
